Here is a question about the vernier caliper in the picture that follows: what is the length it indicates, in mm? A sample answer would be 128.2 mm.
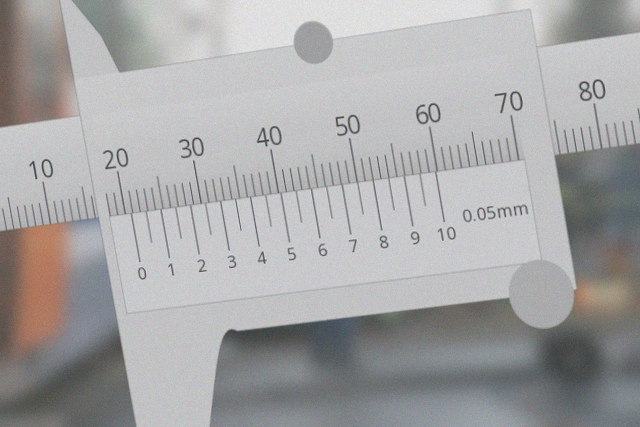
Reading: 20.8 mm
